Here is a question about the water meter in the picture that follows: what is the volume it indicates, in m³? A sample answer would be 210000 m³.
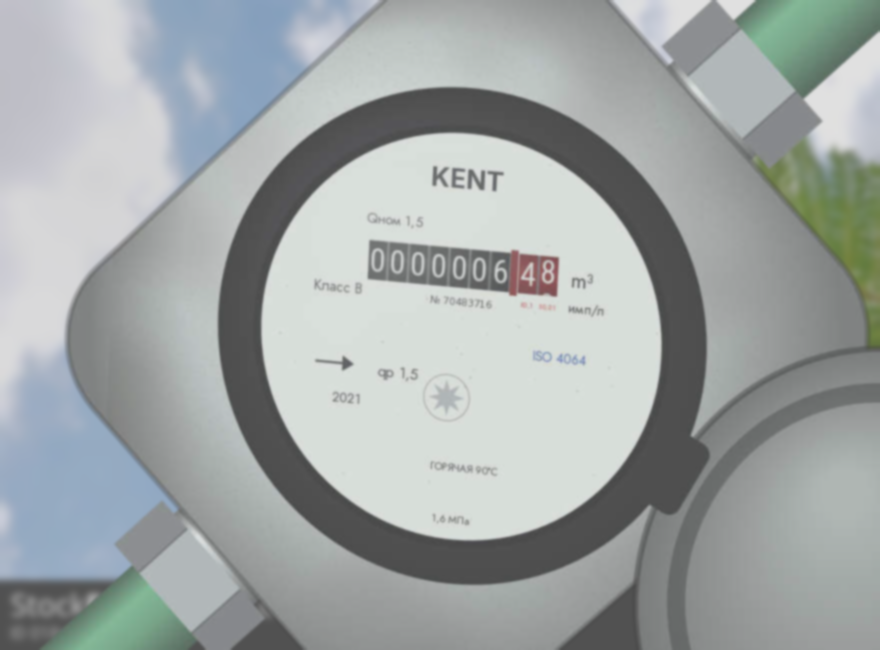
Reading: 6.48 m³
